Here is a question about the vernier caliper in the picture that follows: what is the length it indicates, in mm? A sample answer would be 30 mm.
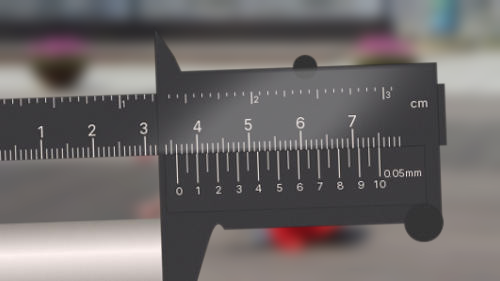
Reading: 36.0 mm
